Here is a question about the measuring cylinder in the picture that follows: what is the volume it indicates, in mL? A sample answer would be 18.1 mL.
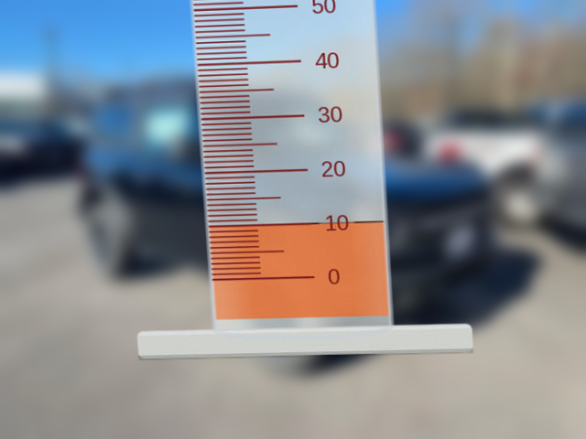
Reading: 10 mL
